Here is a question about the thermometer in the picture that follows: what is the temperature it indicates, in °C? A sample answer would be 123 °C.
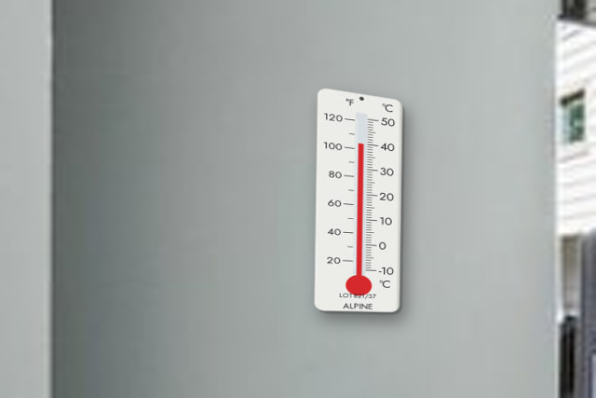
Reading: 40 °C
